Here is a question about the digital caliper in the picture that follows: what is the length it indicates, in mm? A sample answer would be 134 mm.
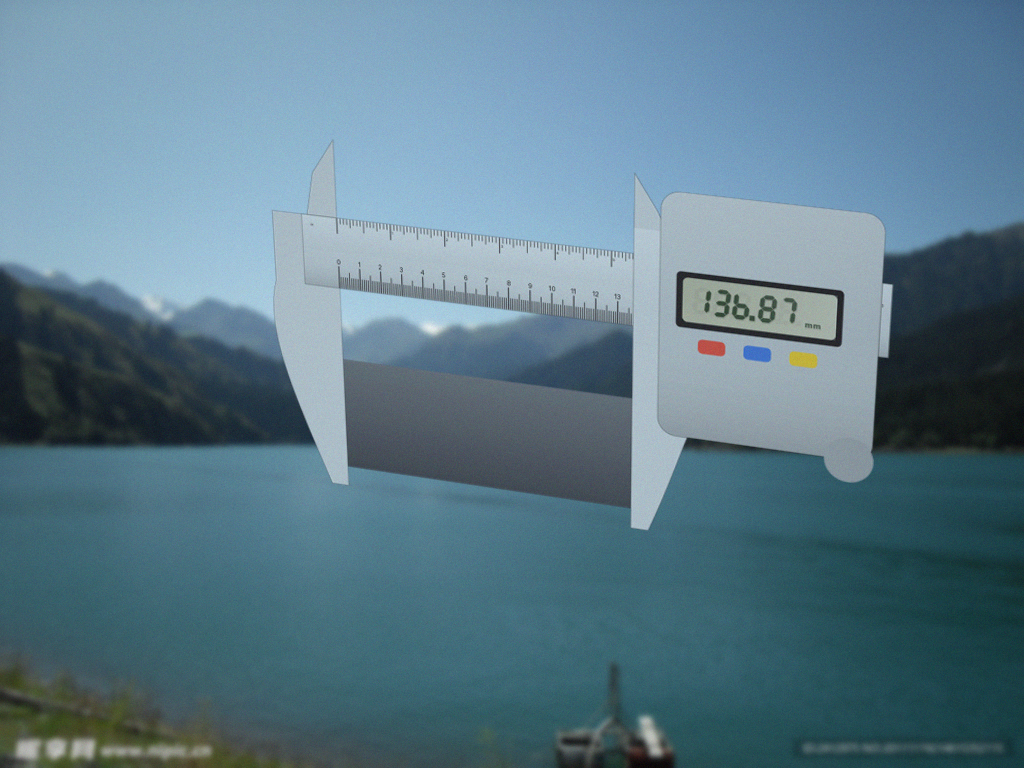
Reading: 136.87 mm
